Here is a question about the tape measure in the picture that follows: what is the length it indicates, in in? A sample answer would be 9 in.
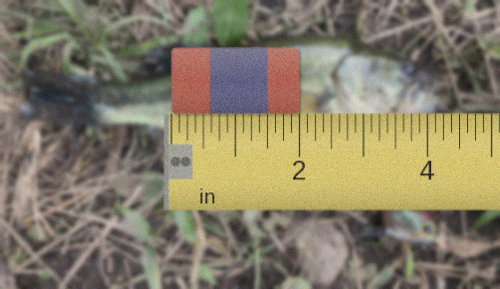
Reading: 2 in
